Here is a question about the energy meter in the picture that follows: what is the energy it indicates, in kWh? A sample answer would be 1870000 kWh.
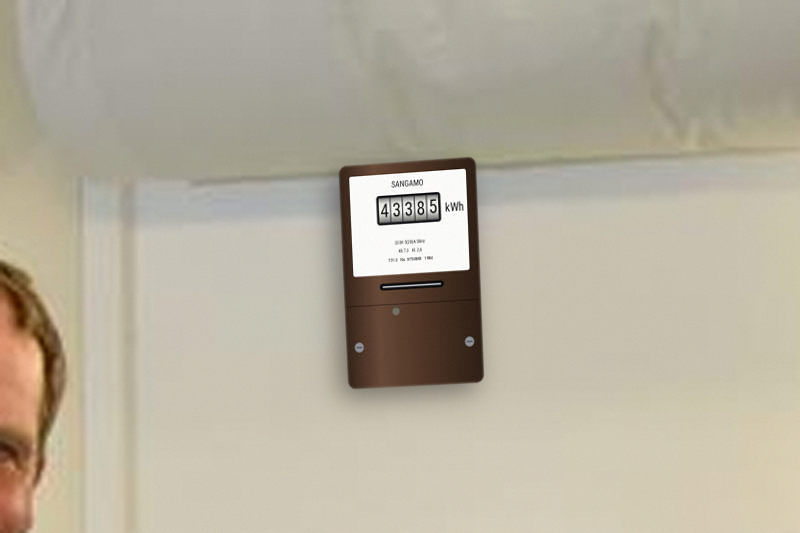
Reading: 43385 kWh
